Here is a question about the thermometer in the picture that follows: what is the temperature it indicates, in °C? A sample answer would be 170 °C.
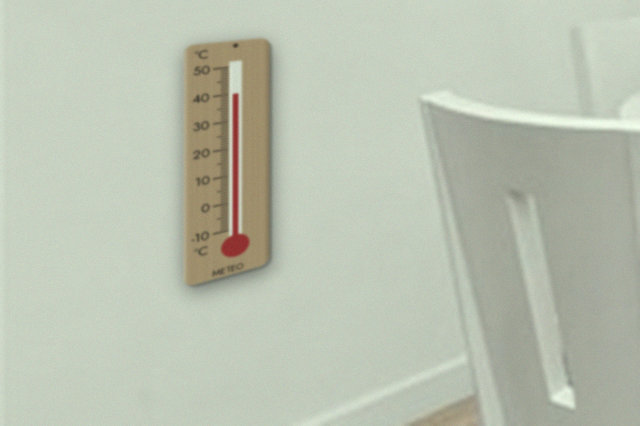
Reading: 40 °C
